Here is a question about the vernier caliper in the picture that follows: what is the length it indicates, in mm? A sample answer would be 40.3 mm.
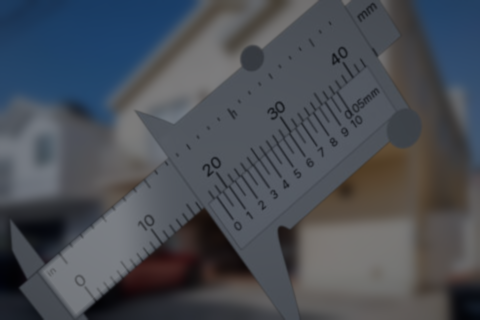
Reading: 18.4 mm
